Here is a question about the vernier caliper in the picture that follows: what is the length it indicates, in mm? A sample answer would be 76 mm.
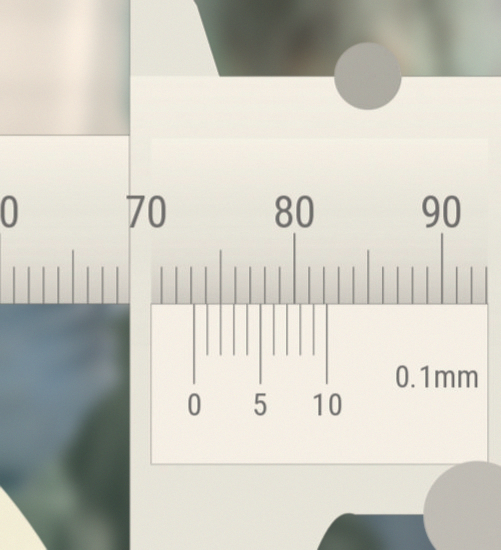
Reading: 73.2 mm
